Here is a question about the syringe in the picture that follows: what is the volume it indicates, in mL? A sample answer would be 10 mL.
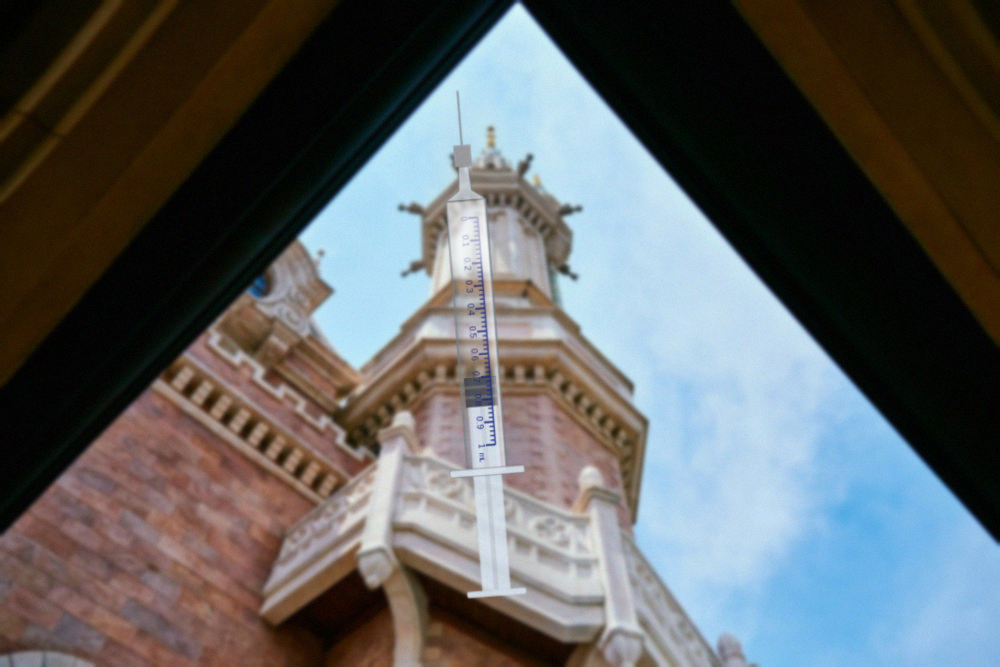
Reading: 0.7 mL
